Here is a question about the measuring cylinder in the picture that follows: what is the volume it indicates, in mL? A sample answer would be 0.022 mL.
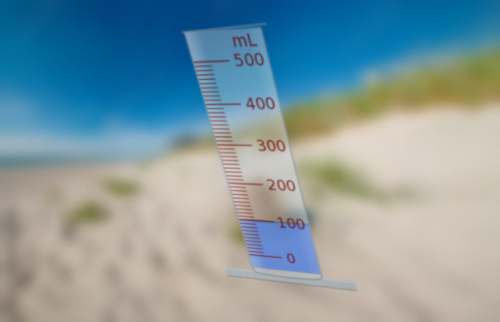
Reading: 100 mL
